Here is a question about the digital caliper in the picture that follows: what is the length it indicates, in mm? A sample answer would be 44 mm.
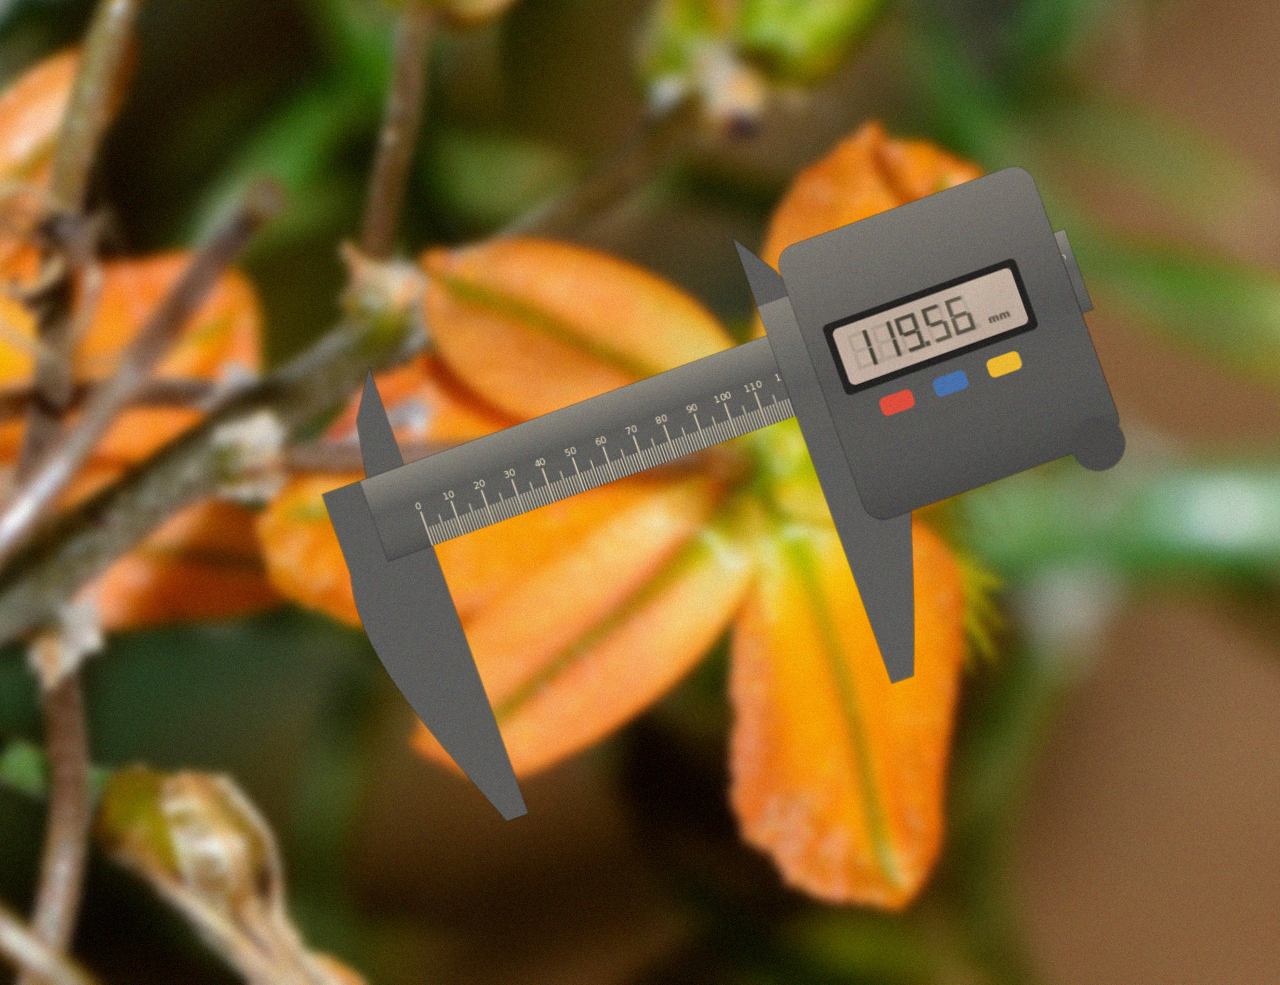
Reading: 119.56 mm
